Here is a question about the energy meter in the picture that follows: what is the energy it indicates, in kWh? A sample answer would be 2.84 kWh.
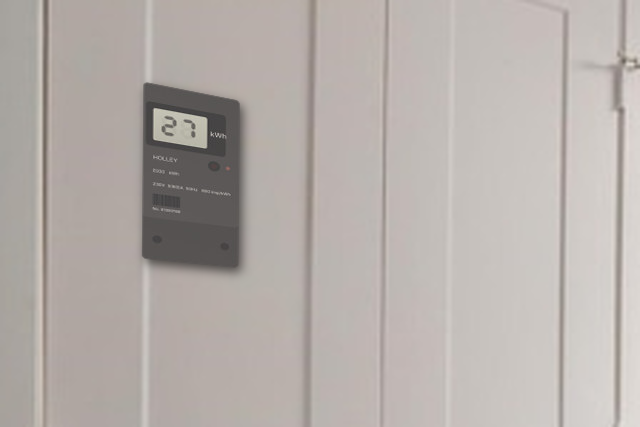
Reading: 27 kWh
